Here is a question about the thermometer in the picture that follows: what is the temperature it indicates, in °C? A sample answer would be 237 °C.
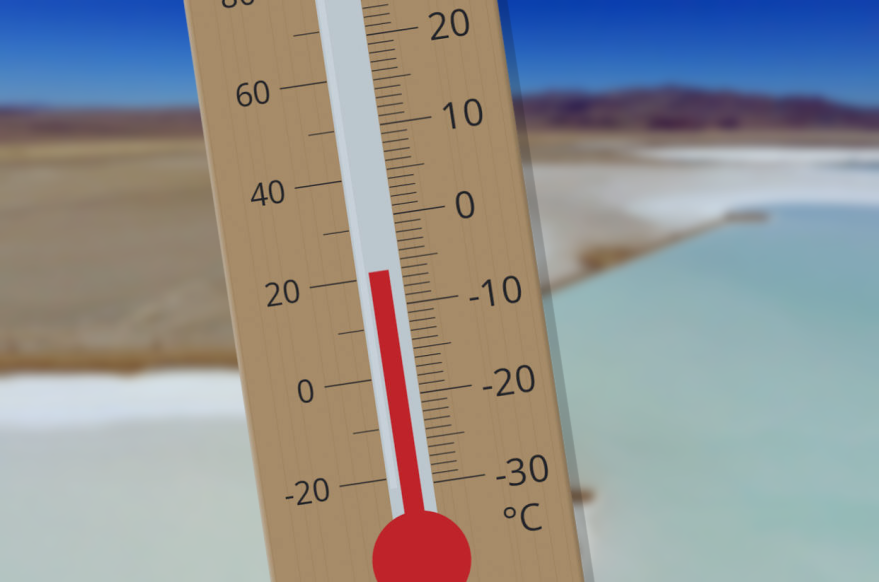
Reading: -6 °C
